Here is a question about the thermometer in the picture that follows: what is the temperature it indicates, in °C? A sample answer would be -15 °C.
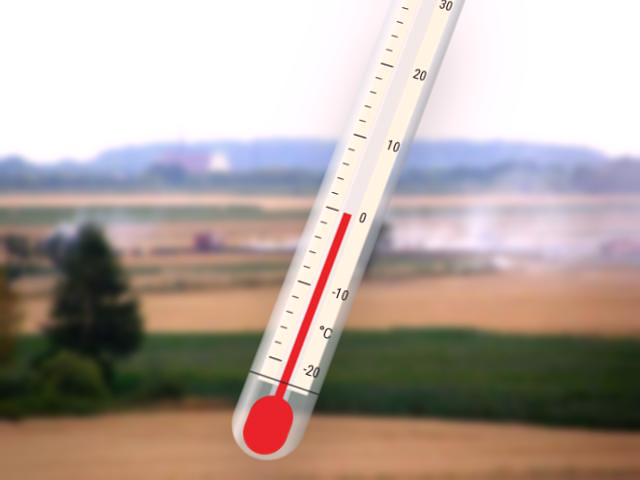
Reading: 0 °C
